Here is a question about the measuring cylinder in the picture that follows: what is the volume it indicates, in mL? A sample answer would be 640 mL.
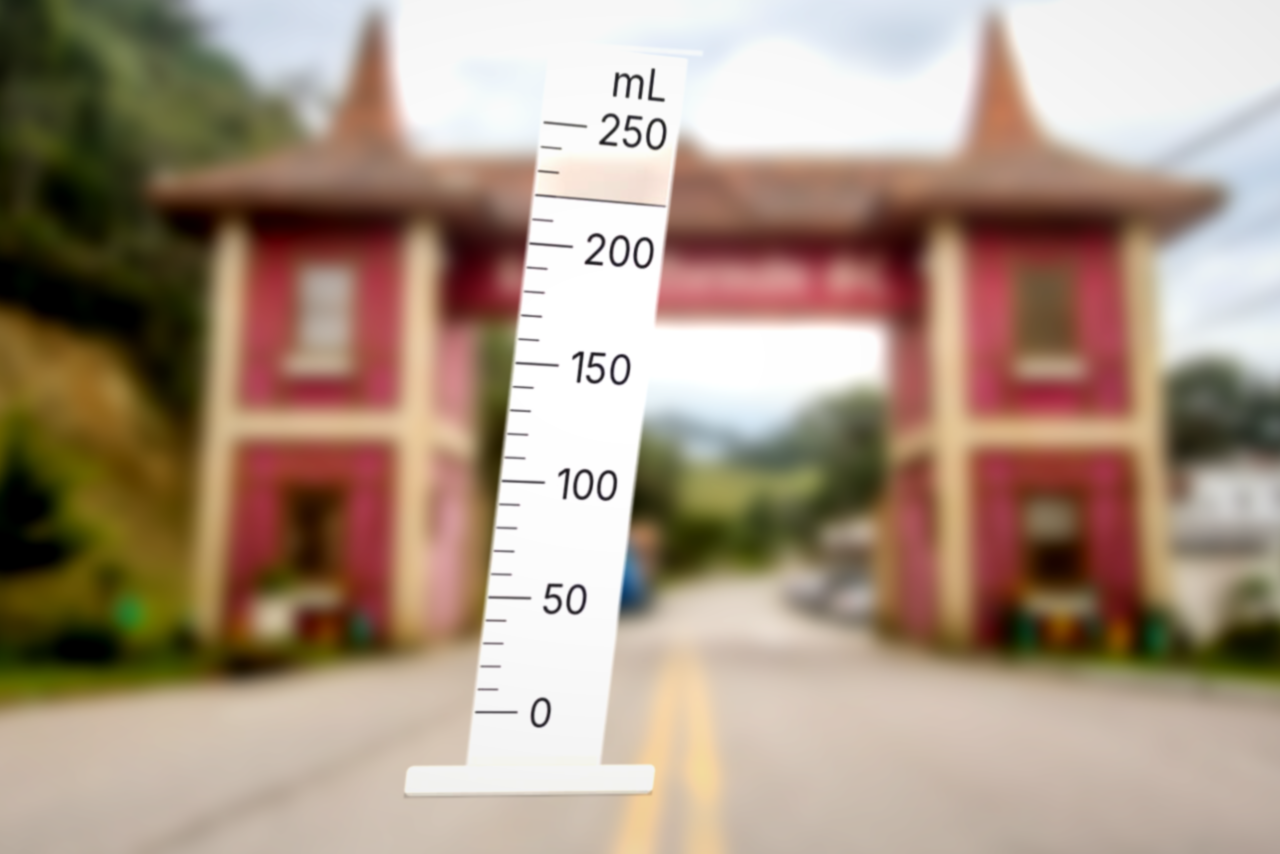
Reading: 220 mL
